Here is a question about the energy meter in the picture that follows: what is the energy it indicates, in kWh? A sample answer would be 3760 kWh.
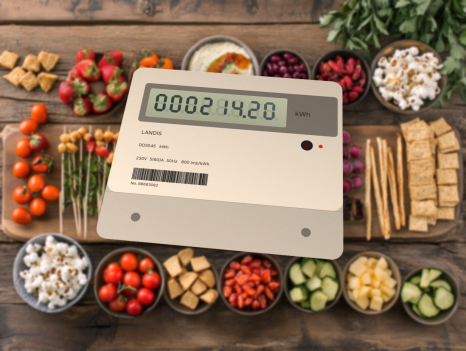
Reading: 214.20 kWh
